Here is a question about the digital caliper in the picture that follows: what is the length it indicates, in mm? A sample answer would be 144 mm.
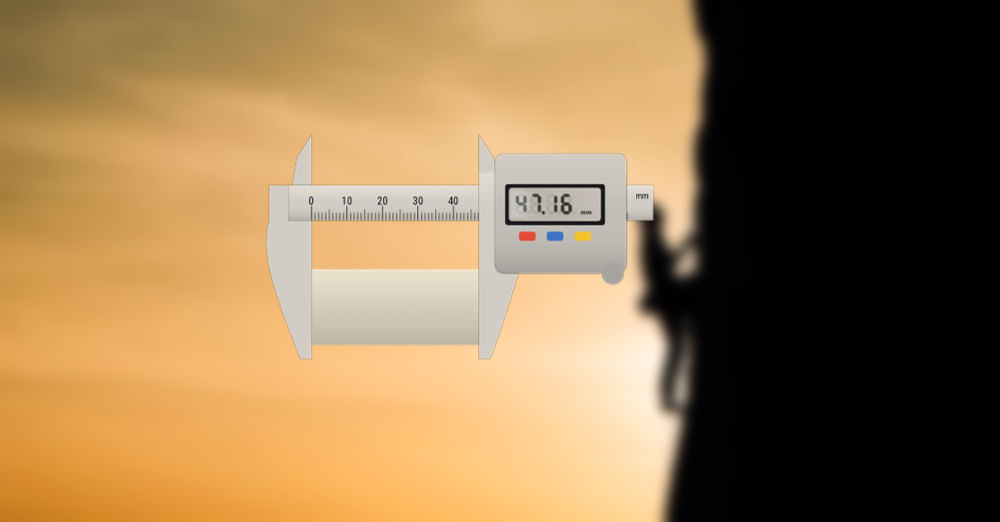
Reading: 47.16 mm
